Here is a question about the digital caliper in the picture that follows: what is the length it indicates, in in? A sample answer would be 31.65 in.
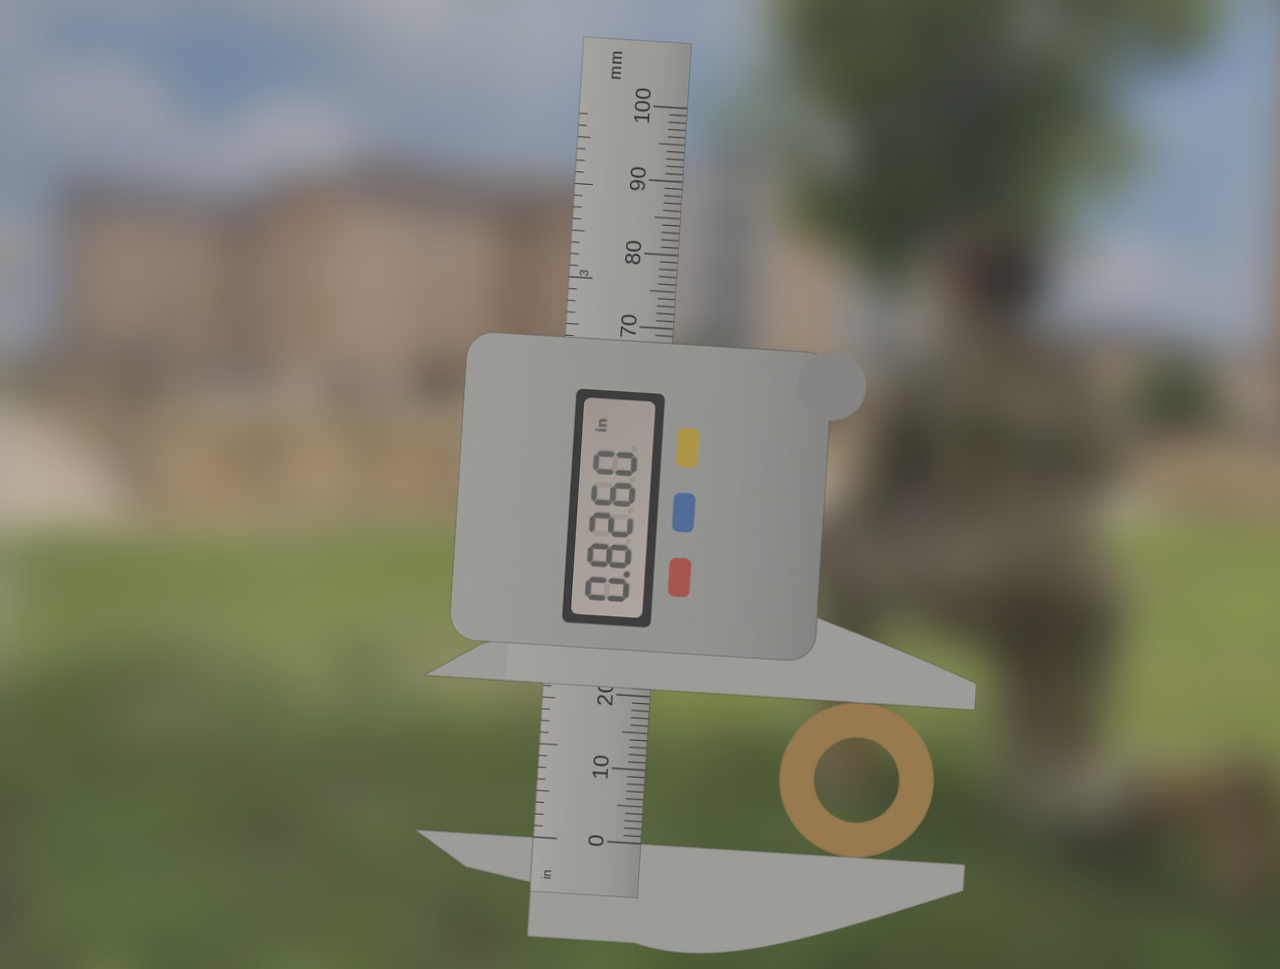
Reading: 0.8260 in
